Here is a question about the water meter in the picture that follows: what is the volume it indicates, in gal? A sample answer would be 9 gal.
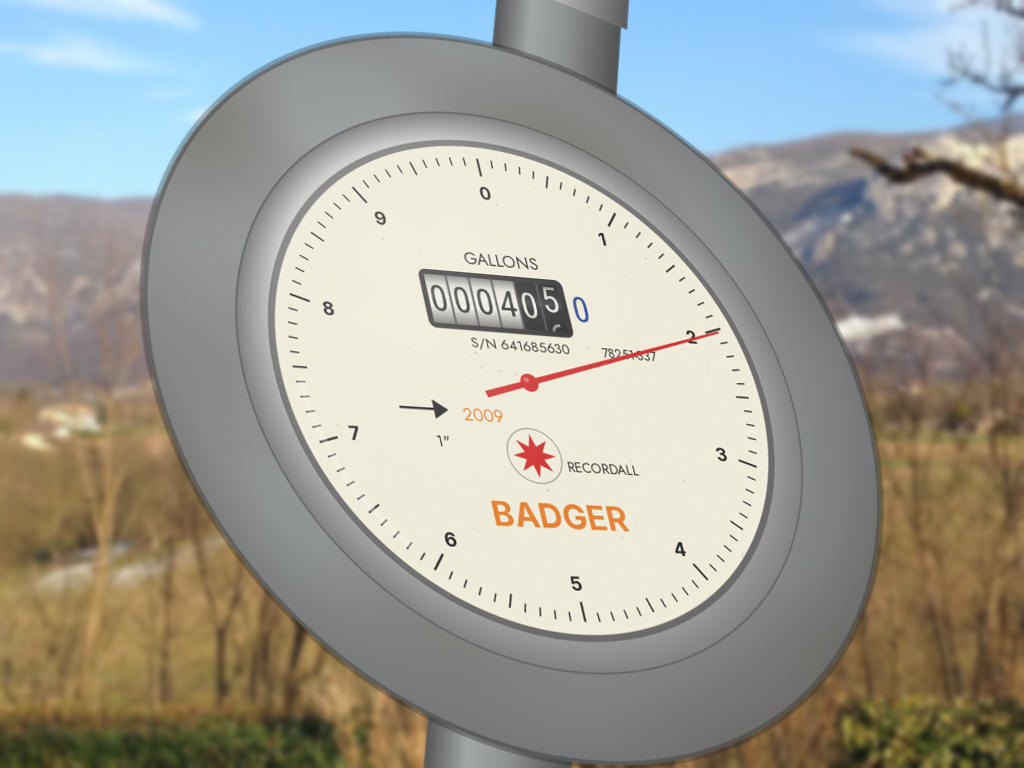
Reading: 4052.0 gal
